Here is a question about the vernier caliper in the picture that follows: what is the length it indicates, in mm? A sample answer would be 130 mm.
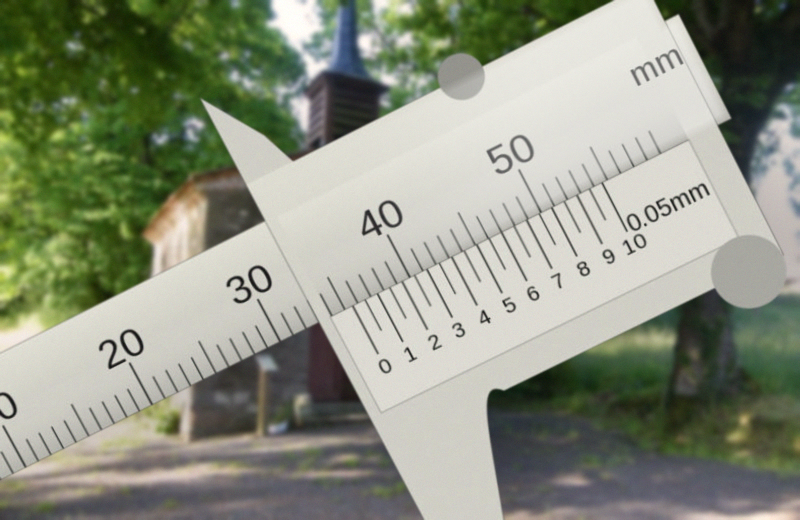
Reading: 35.6 mm
